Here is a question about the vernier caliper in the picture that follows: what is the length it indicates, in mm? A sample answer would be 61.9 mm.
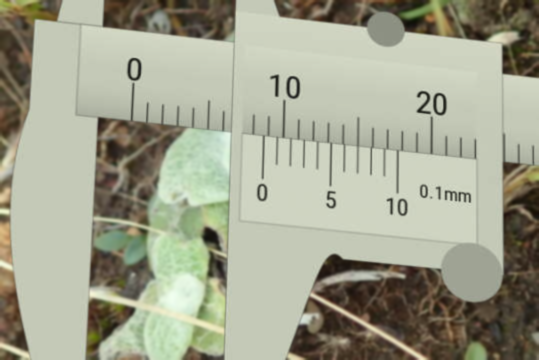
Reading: 8.7 mm
